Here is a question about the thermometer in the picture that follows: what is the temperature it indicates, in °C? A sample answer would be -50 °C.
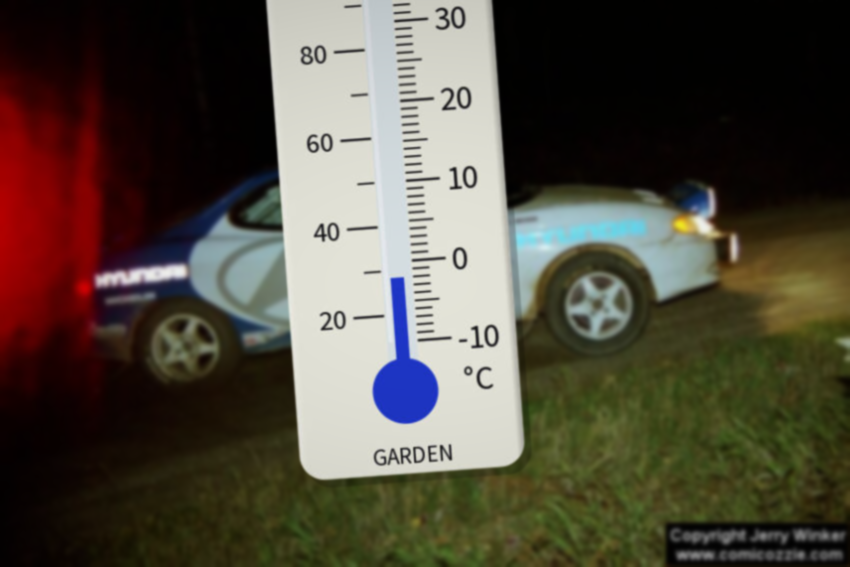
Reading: -2 °C
